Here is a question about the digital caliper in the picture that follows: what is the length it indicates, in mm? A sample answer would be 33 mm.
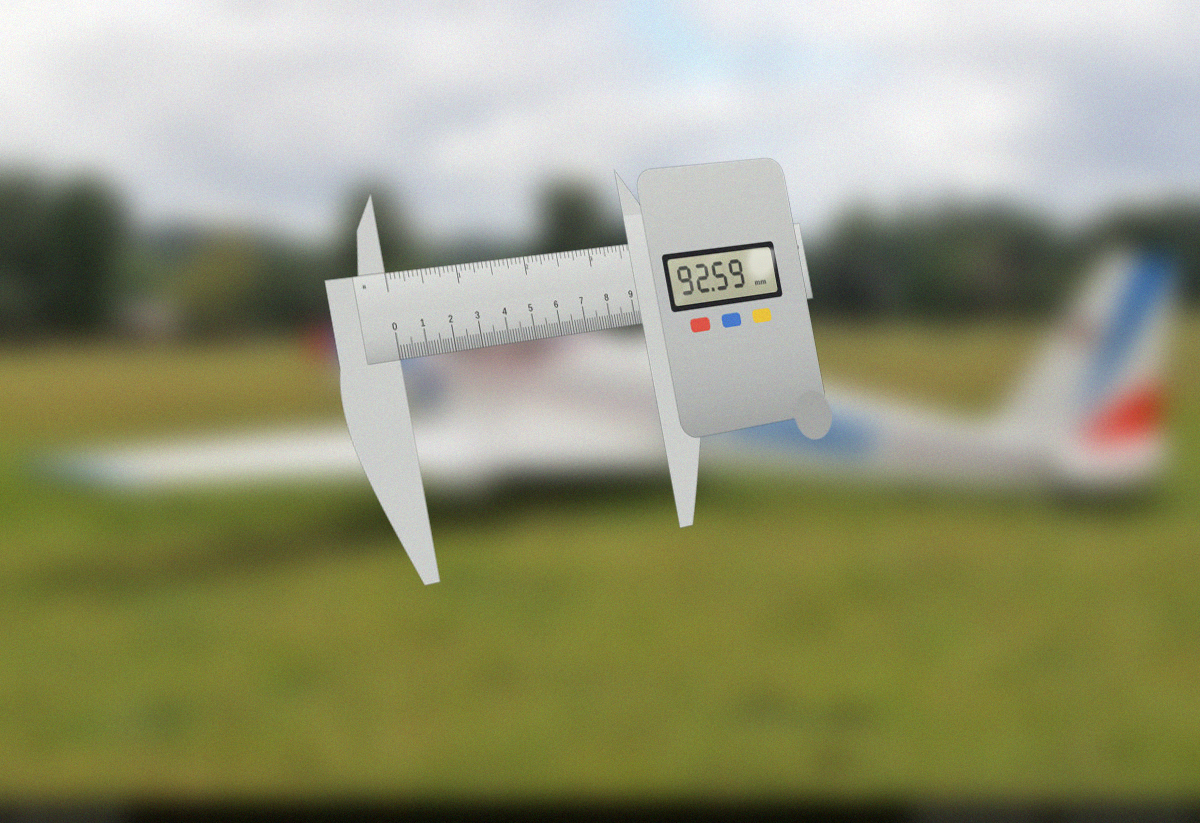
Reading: 92.59 mm
